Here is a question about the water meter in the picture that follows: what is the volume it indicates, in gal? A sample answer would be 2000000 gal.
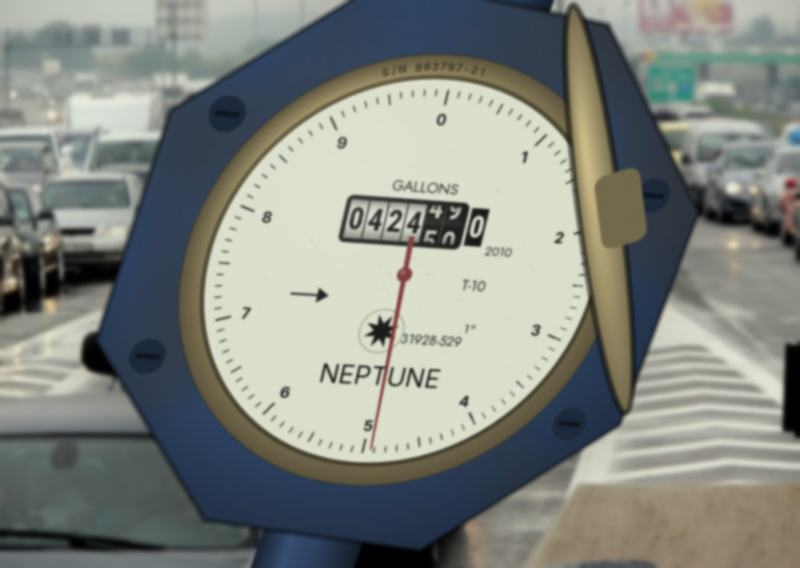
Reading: 424494.9 gal
